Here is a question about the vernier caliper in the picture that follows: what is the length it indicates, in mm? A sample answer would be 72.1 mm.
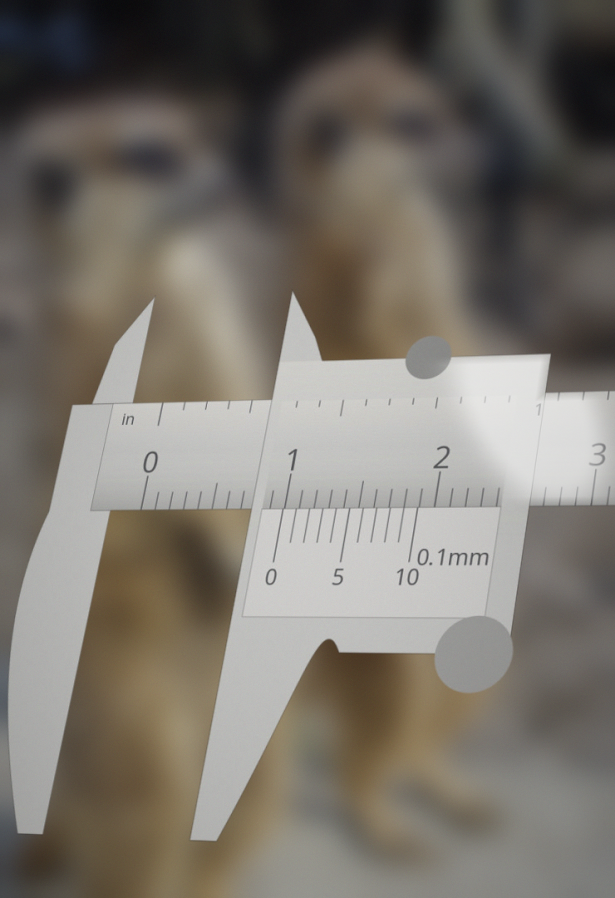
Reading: 9.9 mm
